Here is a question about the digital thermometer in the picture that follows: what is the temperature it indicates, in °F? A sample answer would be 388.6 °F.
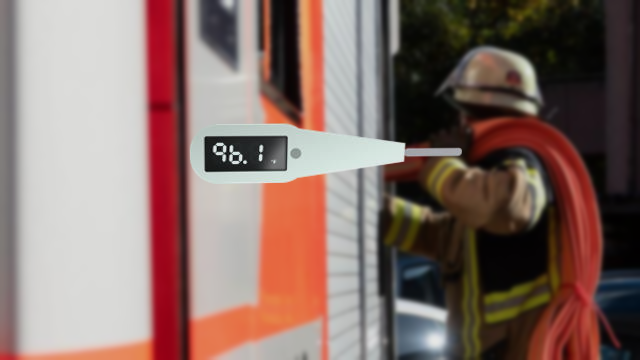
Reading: 96.1 °F
